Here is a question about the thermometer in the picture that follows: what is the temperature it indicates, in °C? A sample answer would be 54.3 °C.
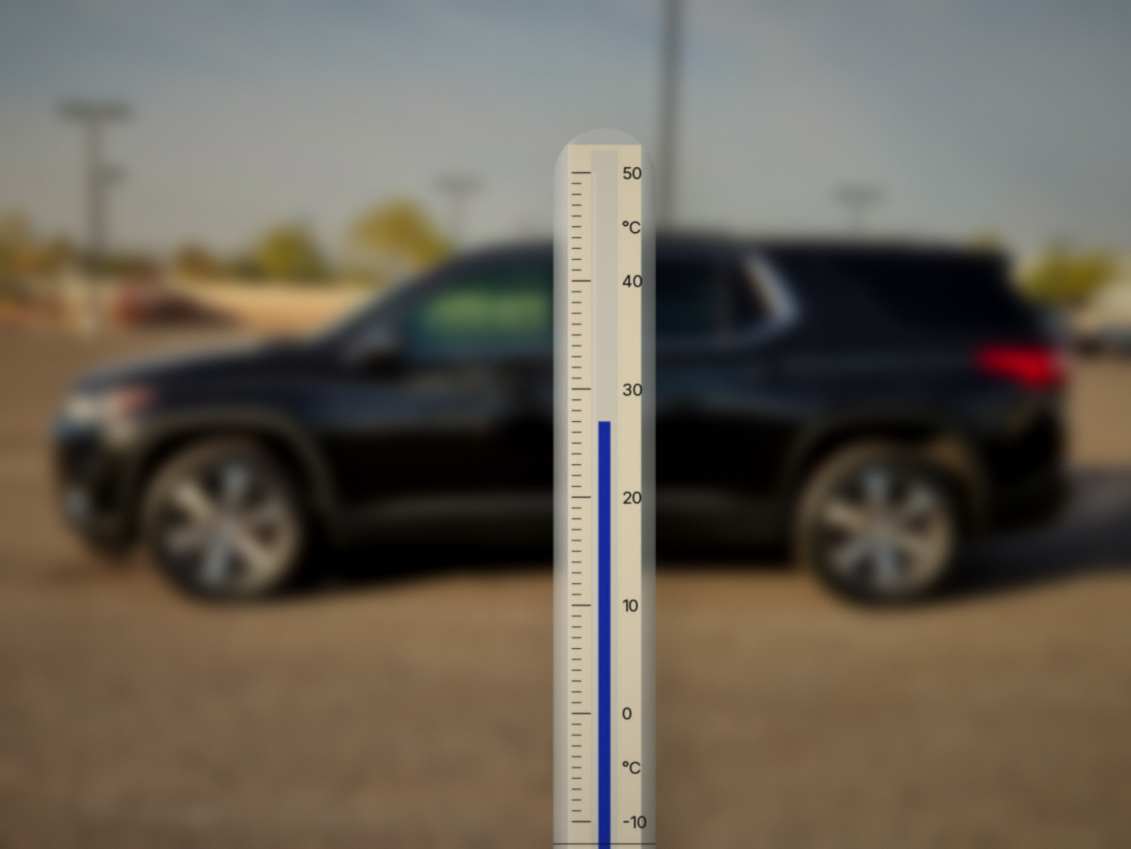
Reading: 27 °C
